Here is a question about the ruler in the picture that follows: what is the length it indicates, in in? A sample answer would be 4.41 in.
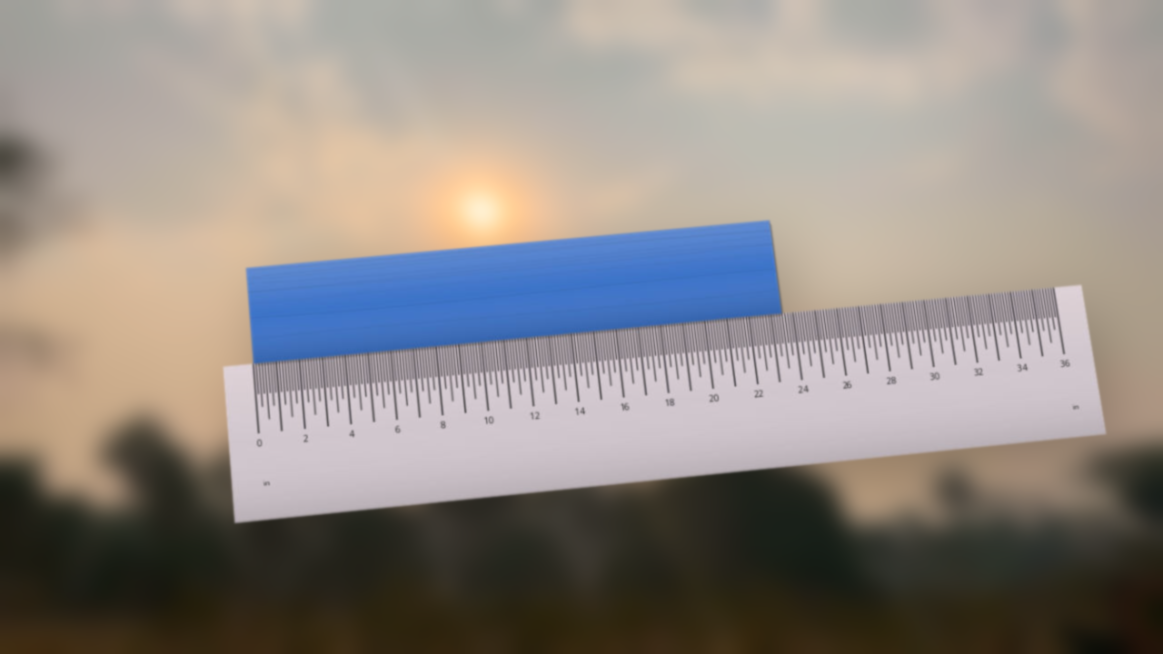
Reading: 23.5 in
